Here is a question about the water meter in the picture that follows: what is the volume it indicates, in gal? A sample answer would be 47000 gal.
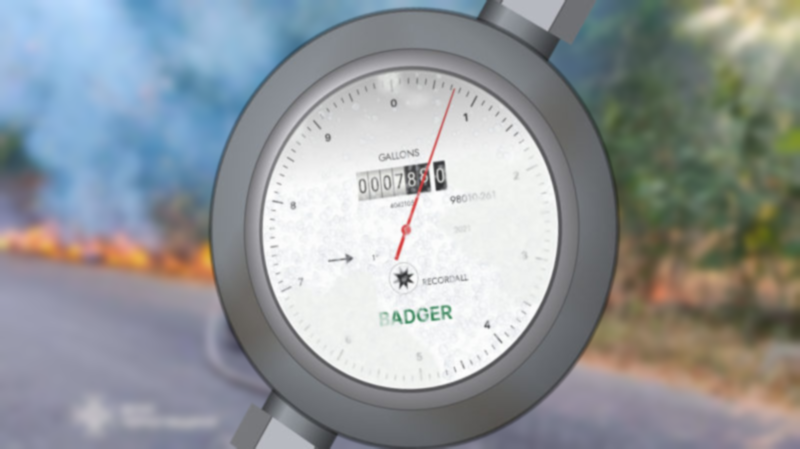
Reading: 7880.7 gal
